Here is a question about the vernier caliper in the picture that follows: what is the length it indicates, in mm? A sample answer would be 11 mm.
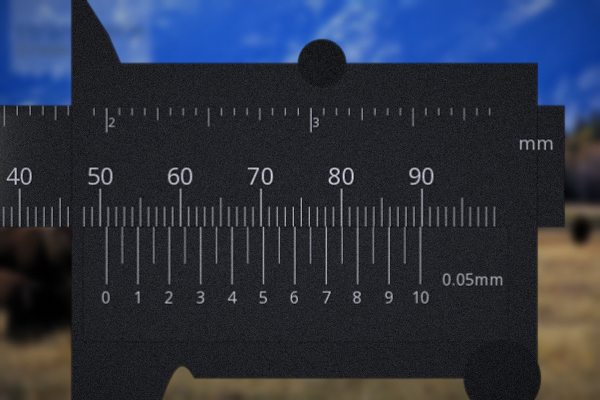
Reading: 50.8 mm
